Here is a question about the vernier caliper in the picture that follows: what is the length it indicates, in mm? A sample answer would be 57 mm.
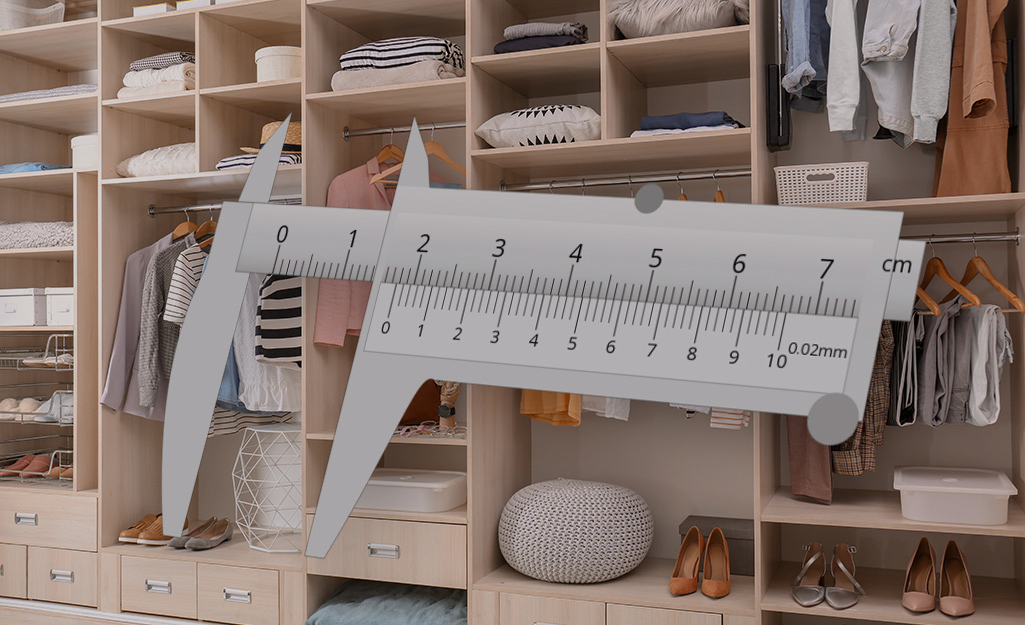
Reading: 17.6 mm
